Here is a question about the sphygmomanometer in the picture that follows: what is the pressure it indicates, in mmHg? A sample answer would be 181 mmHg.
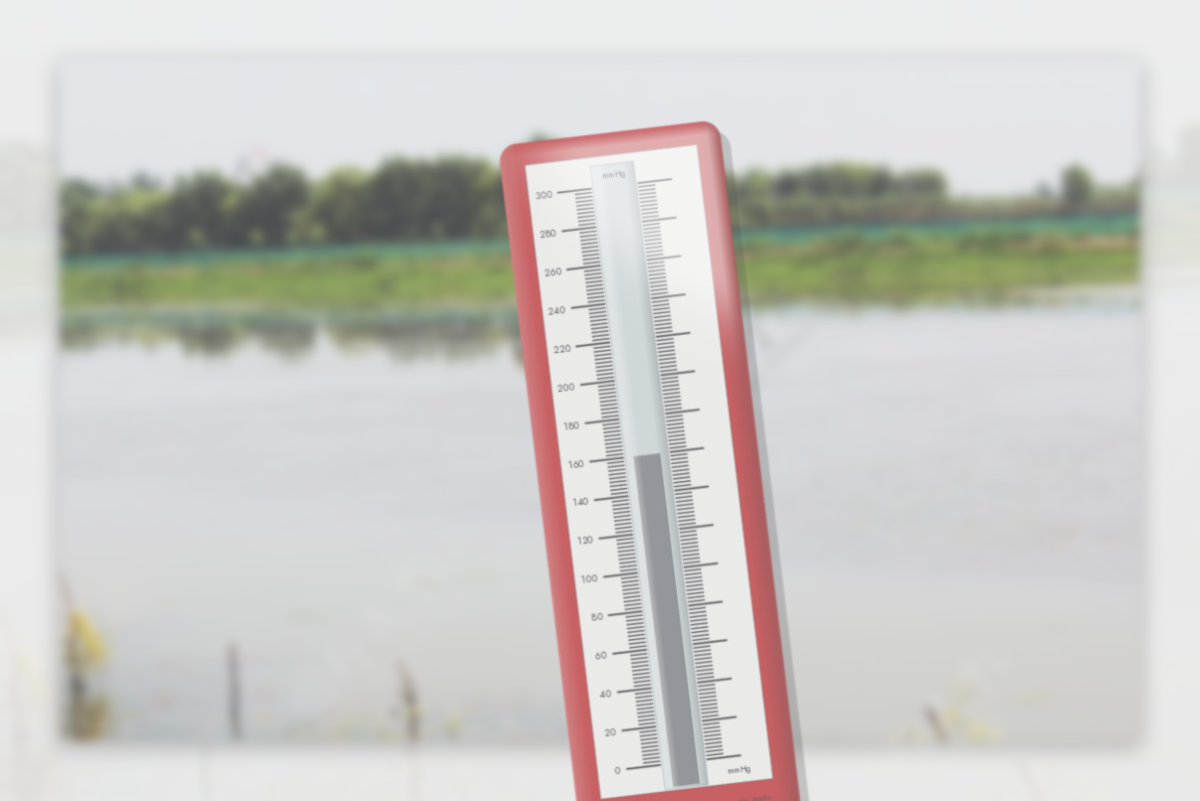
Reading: 160 mmHg
